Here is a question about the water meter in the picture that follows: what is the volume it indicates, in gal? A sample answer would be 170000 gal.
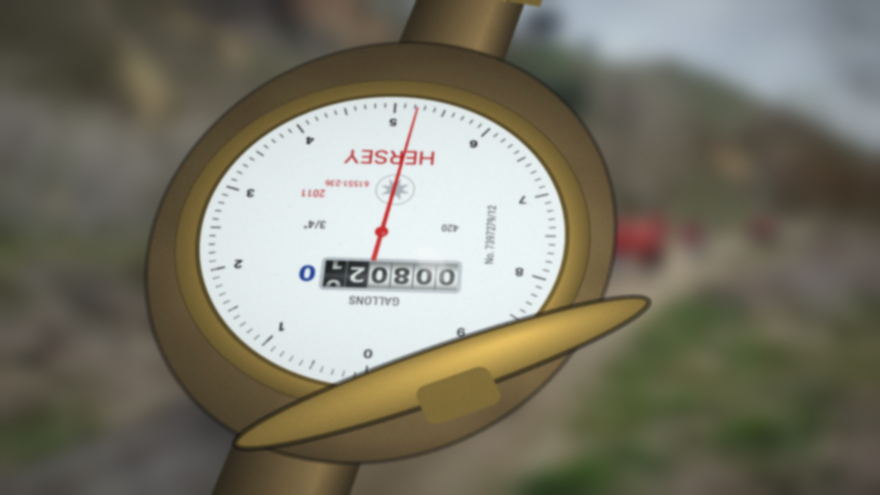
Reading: 80205.2 gal
